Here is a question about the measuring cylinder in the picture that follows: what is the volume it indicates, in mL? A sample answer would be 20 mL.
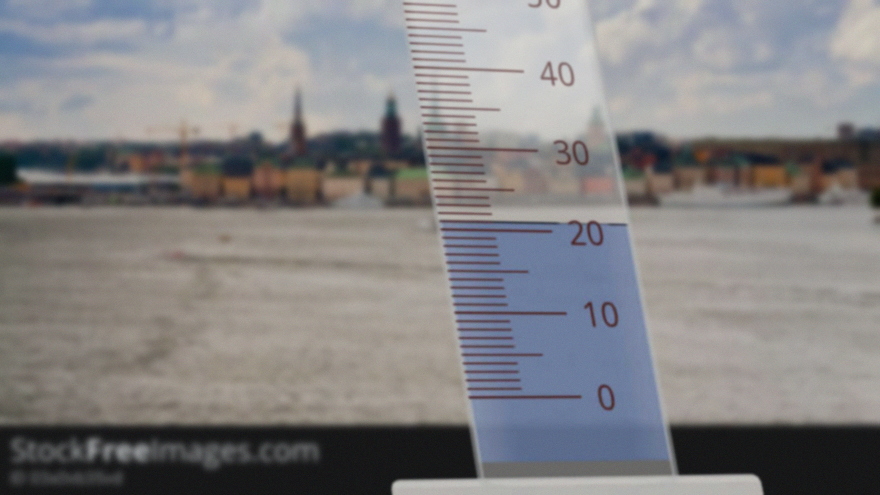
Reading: 21 mL
